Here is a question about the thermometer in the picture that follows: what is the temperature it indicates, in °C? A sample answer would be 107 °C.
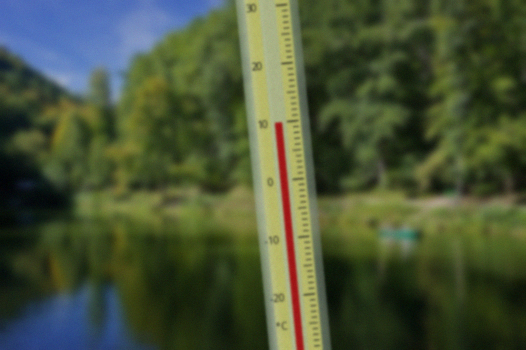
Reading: 10 °C
